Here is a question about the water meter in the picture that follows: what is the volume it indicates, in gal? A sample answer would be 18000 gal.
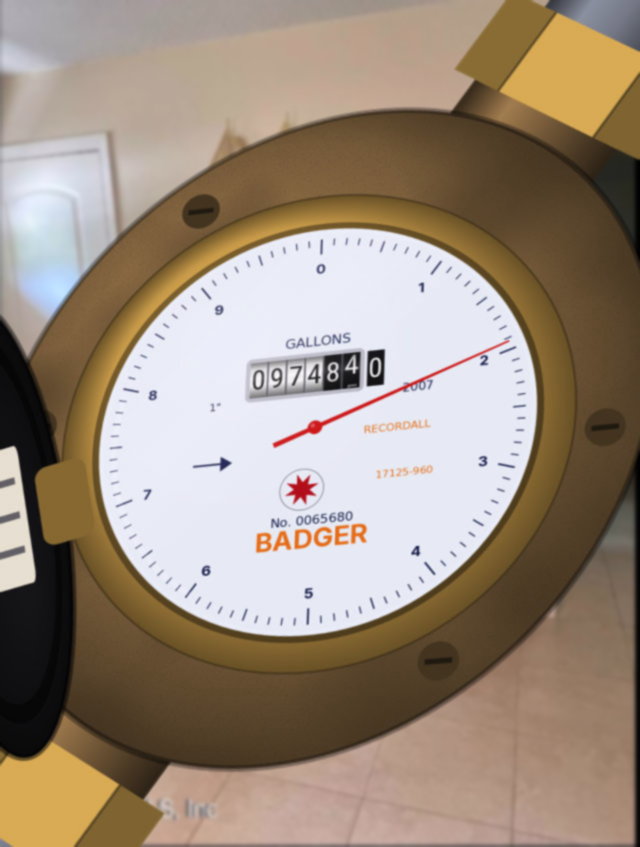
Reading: 974841.9 gal
